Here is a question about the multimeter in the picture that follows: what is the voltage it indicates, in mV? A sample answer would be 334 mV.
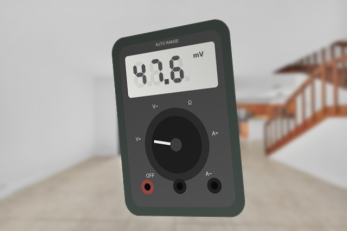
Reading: 47.6 mV
